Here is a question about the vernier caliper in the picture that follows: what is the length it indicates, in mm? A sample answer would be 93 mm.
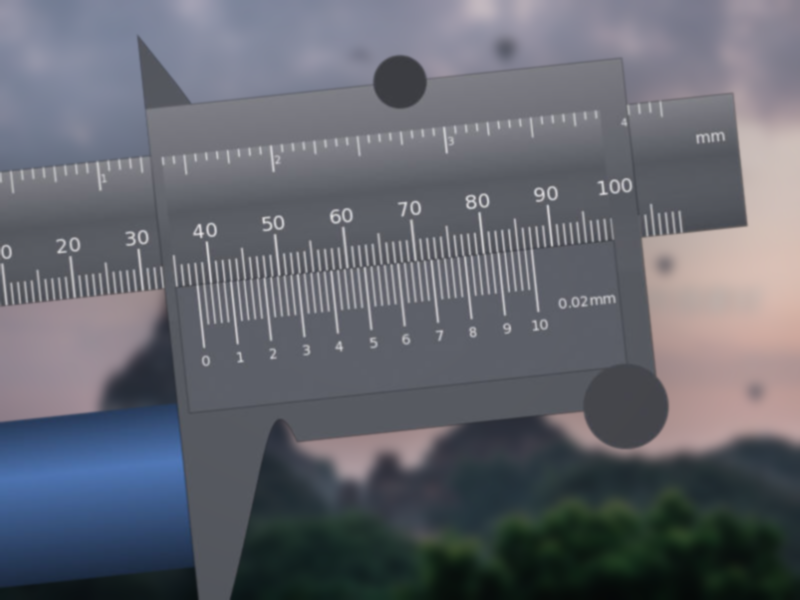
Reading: 38.0 mm
